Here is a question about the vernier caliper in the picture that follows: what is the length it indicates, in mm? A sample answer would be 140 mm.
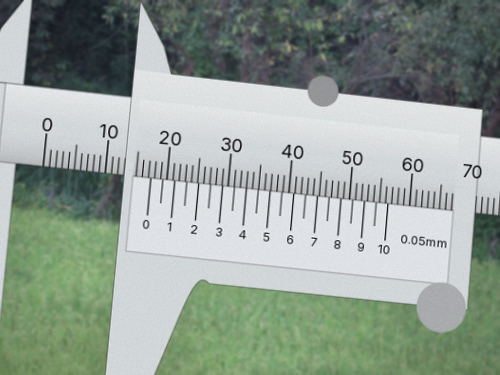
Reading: 17.4 mm
